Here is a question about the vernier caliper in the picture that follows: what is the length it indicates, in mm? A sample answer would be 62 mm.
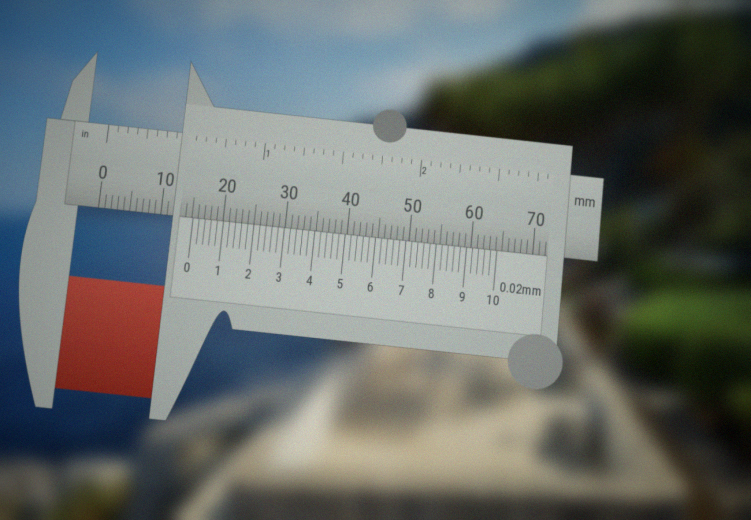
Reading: 15.2 mm
